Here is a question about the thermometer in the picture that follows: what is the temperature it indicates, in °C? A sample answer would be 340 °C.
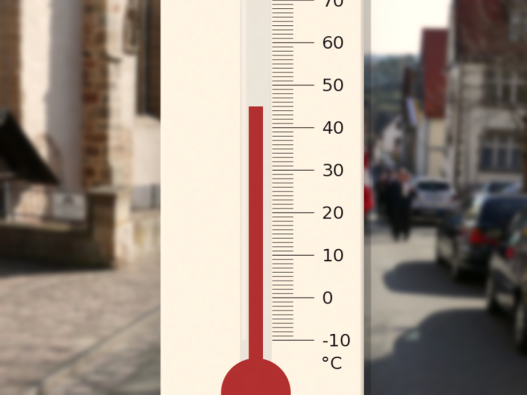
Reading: 45 °C
